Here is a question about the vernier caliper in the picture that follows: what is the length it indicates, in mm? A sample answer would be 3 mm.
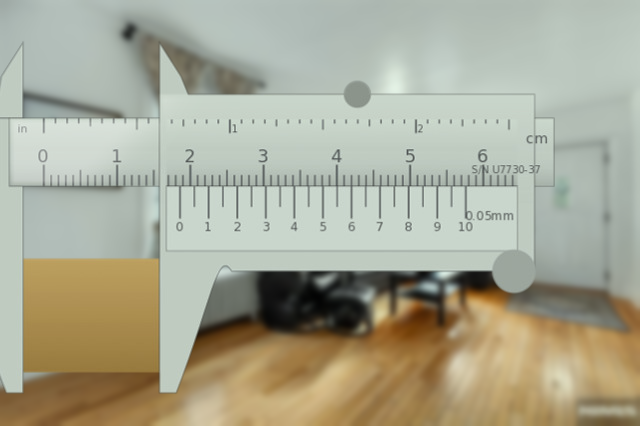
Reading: 18.6 mm
